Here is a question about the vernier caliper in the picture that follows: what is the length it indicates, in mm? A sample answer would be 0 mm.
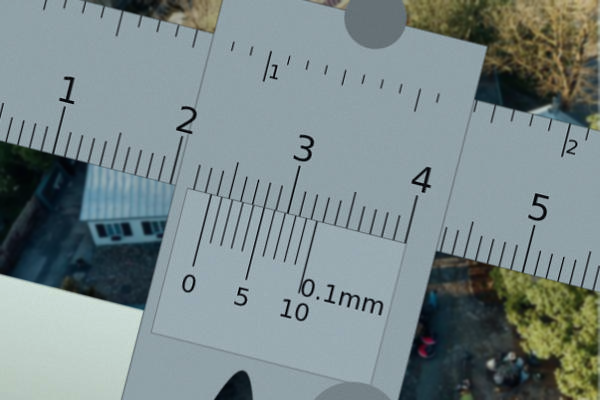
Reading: 23.5 mm
